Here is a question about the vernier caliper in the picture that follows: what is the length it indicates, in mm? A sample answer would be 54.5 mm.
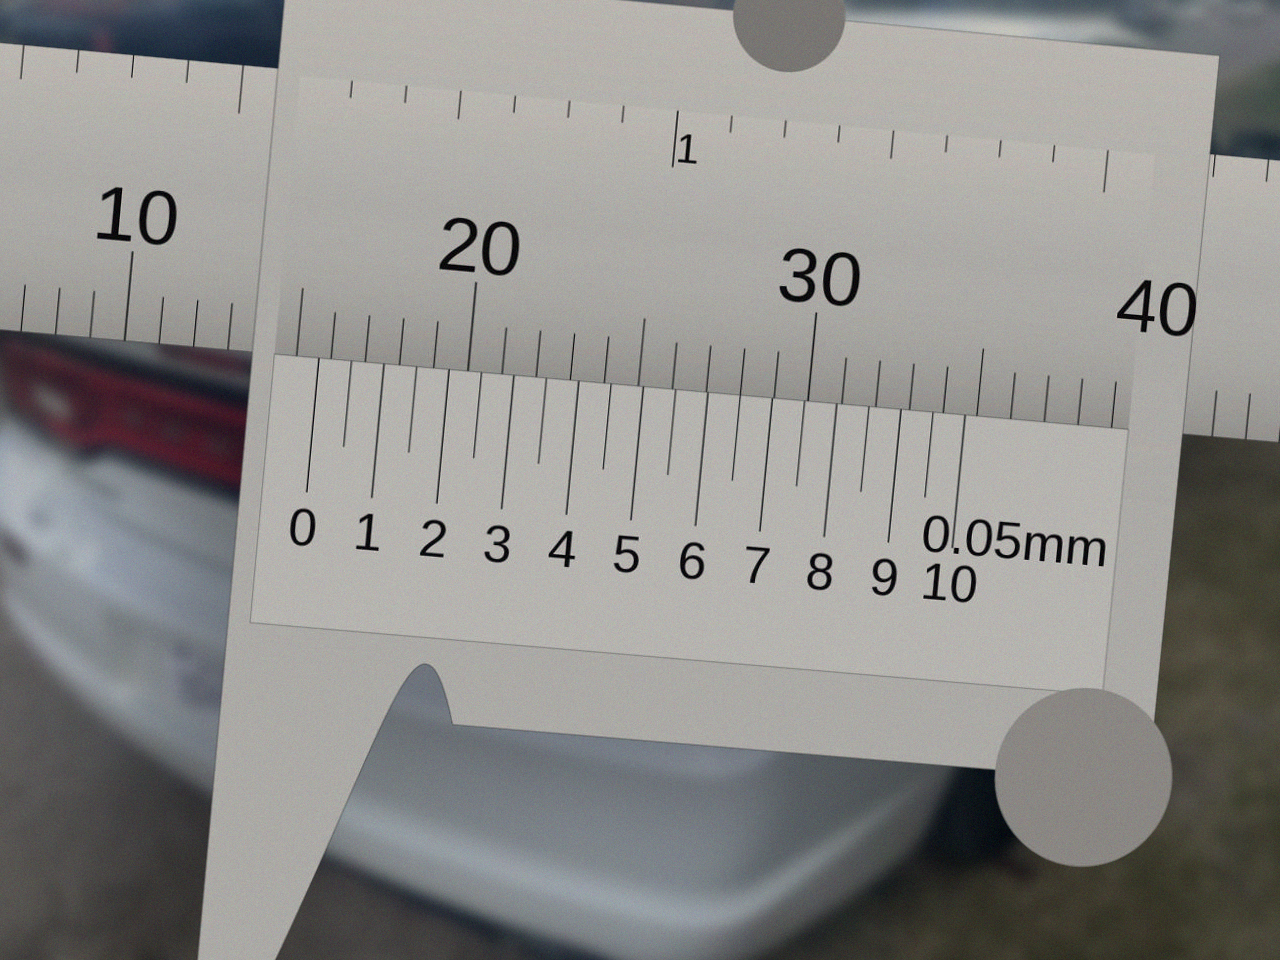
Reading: 15.65 mm
